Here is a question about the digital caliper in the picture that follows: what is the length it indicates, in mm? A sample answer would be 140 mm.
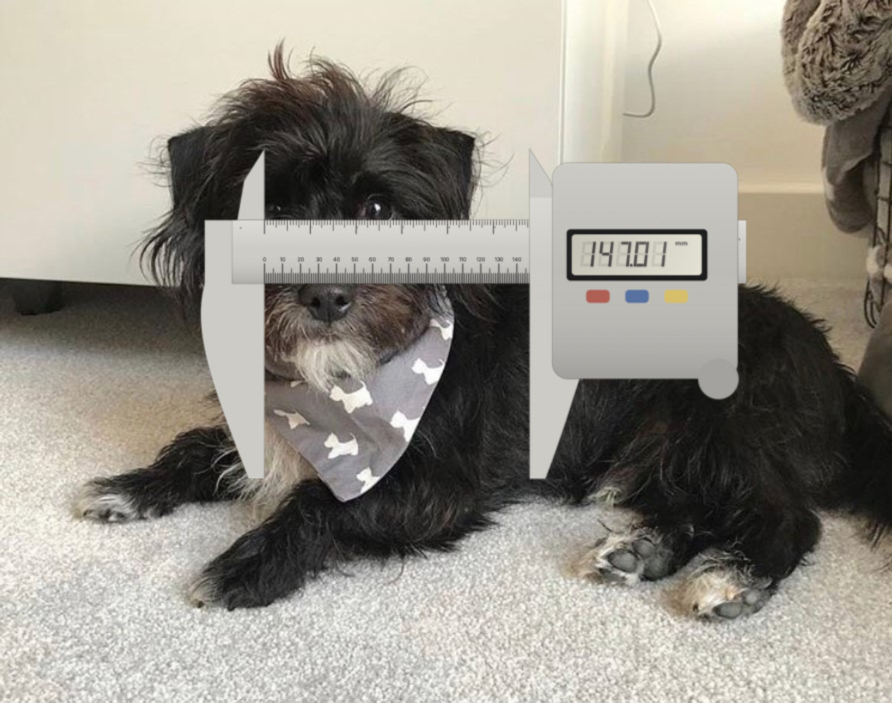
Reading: 147.01 mm
